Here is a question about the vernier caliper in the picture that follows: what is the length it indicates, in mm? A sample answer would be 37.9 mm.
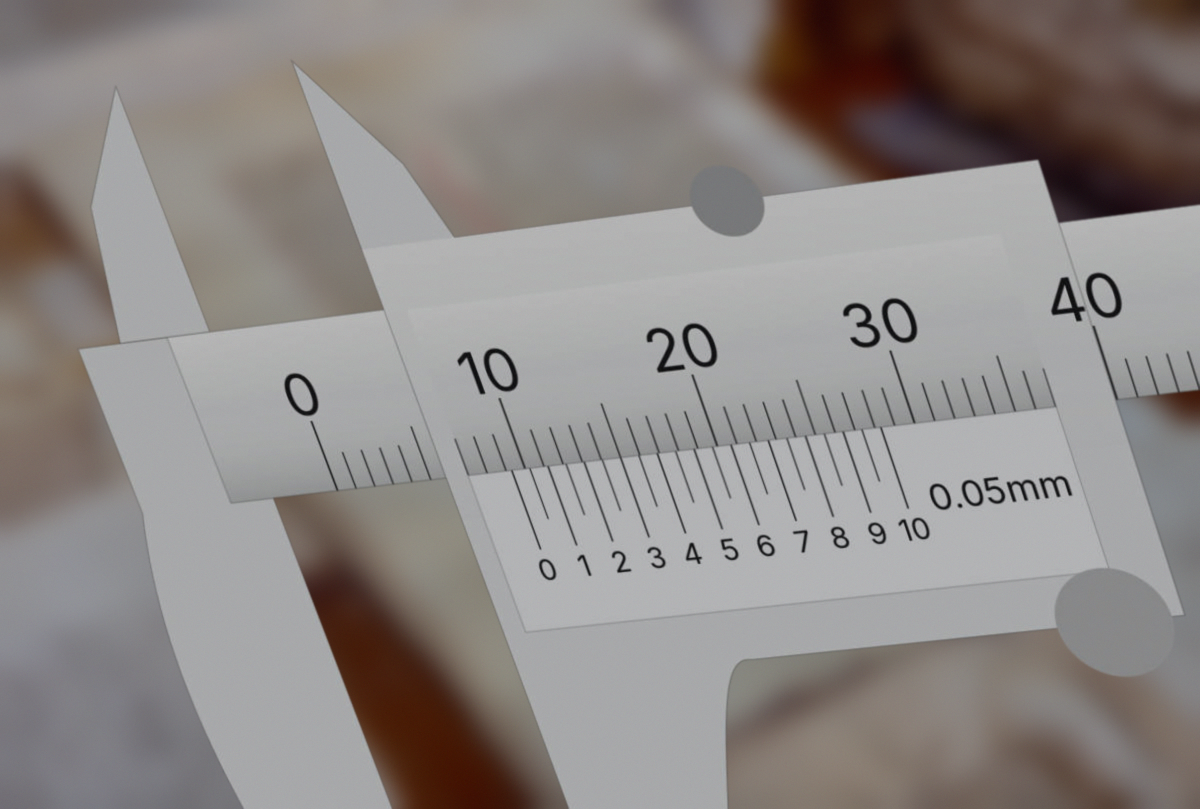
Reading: 9.3 mm
